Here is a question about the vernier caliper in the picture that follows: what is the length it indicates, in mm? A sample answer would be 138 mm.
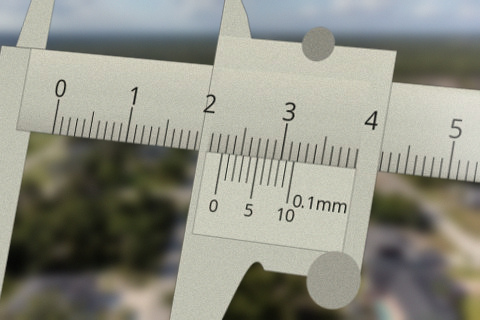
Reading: 22.6 mm
